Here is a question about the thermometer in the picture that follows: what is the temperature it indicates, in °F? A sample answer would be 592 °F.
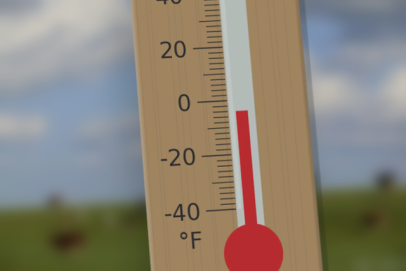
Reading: -4 °F
